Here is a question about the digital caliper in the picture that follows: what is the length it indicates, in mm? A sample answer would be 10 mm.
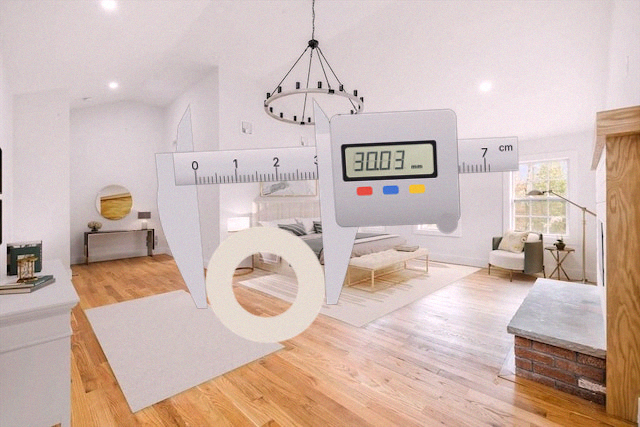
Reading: 30.03 mm
